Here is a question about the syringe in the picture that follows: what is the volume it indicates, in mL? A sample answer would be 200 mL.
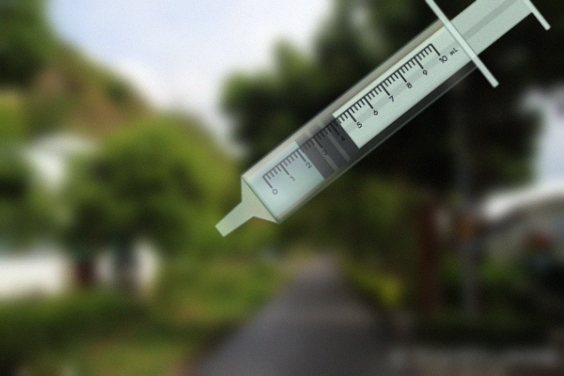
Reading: 2.2 mL
